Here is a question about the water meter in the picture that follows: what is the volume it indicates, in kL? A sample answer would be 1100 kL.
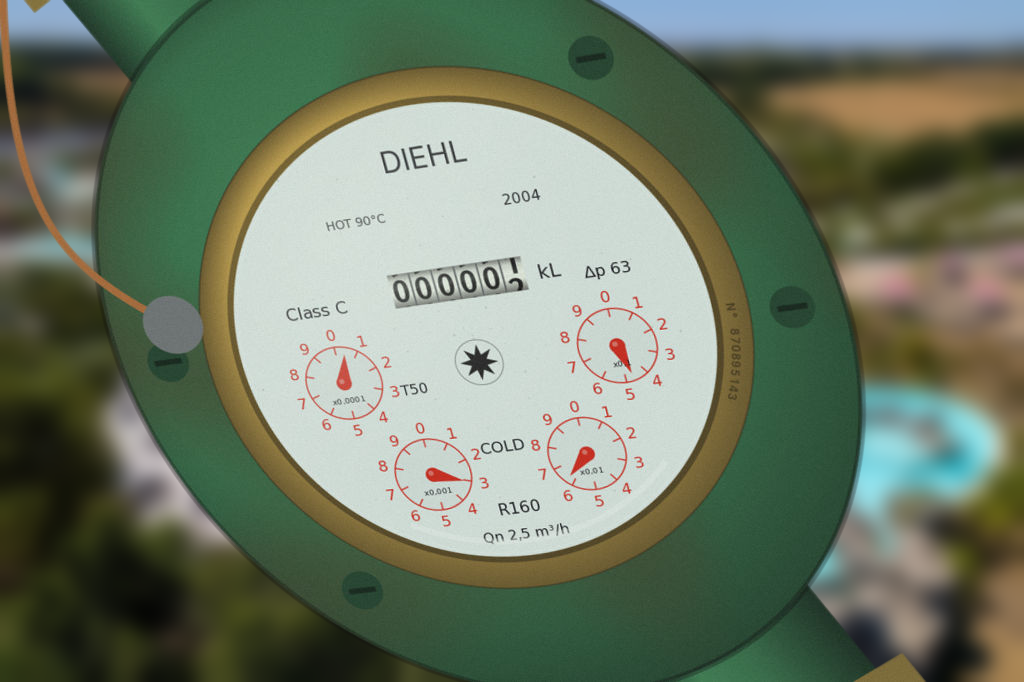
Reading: 1.4630 kL
